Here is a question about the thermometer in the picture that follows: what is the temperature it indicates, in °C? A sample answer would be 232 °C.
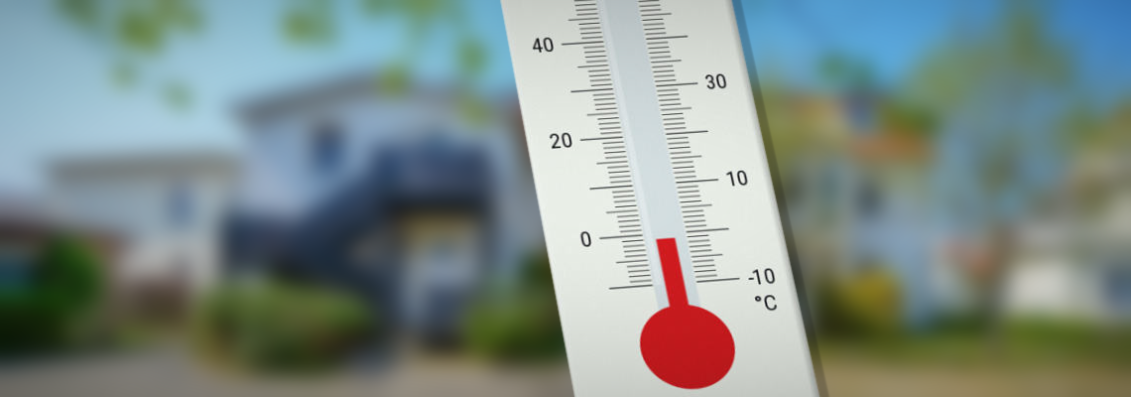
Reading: -1 °C
